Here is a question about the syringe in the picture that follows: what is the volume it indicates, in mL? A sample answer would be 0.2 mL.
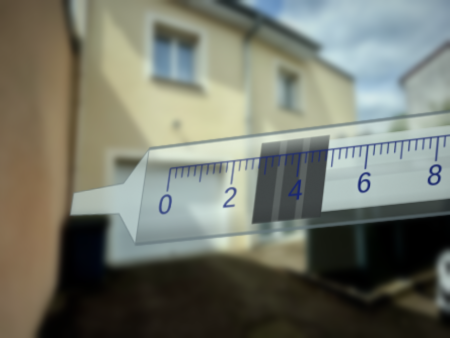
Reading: 2.8 mL
